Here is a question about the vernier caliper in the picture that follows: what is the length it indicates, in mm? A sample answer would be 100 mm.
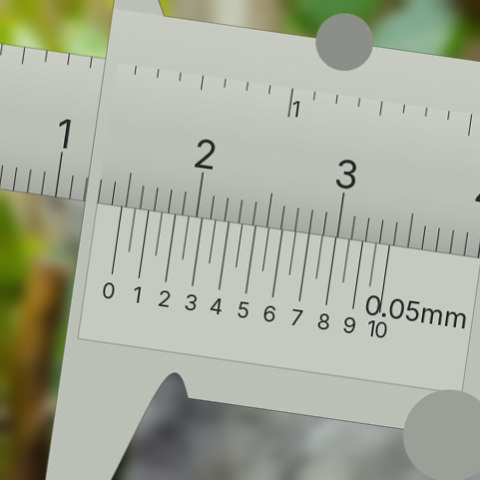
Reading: 14.7 mm
